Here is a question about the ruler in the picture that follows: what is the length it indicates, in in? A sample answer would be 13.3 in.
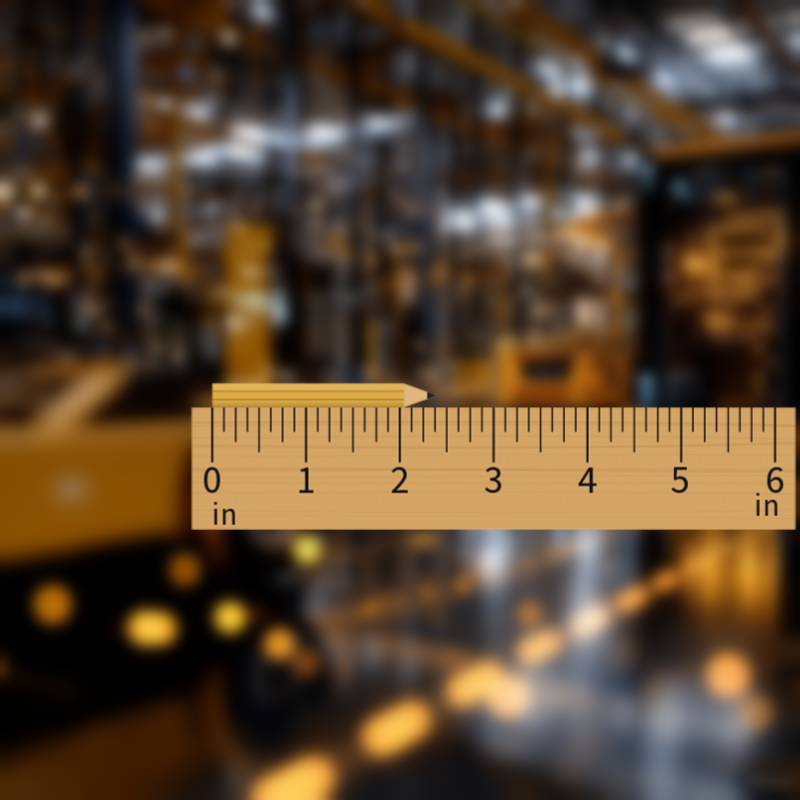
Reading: 2.375 in
